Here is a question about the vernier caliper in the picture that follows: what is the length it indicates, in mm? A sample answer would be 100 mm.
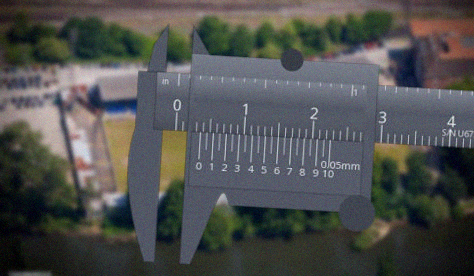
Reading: 3.6 mm
